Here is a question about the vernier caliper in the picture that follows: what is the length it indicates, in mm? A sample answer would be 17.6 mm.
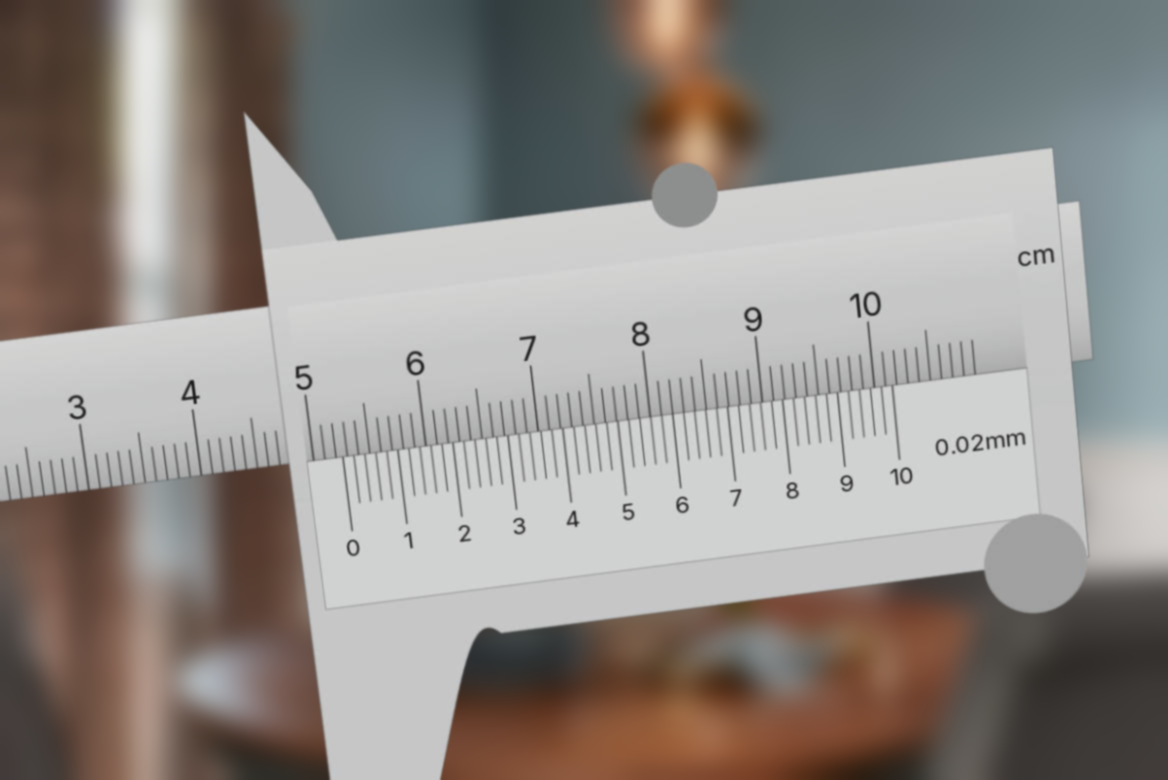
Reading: 52.6 mm
